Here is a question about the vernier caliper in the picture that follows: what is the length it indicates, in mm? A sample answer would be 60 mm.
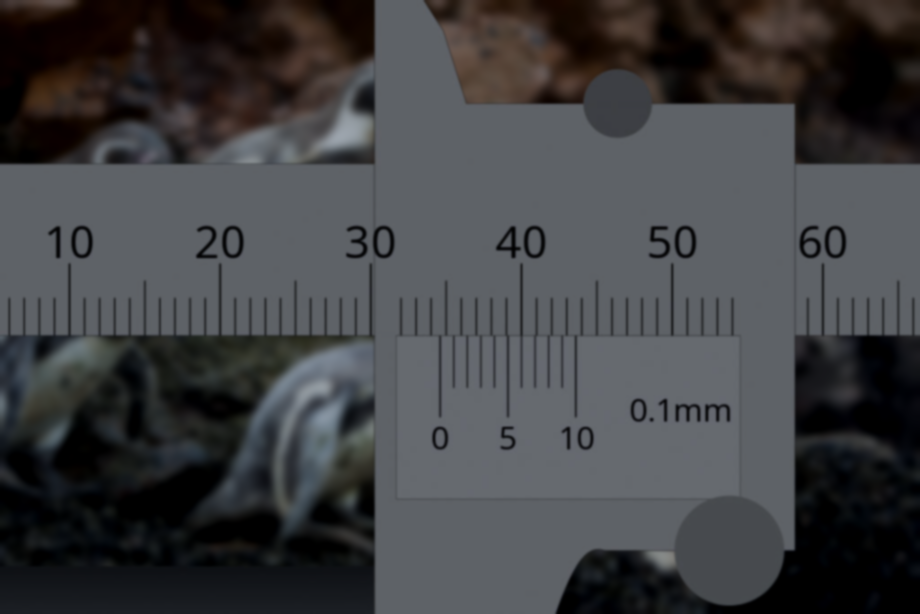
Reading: 34.6 mm
